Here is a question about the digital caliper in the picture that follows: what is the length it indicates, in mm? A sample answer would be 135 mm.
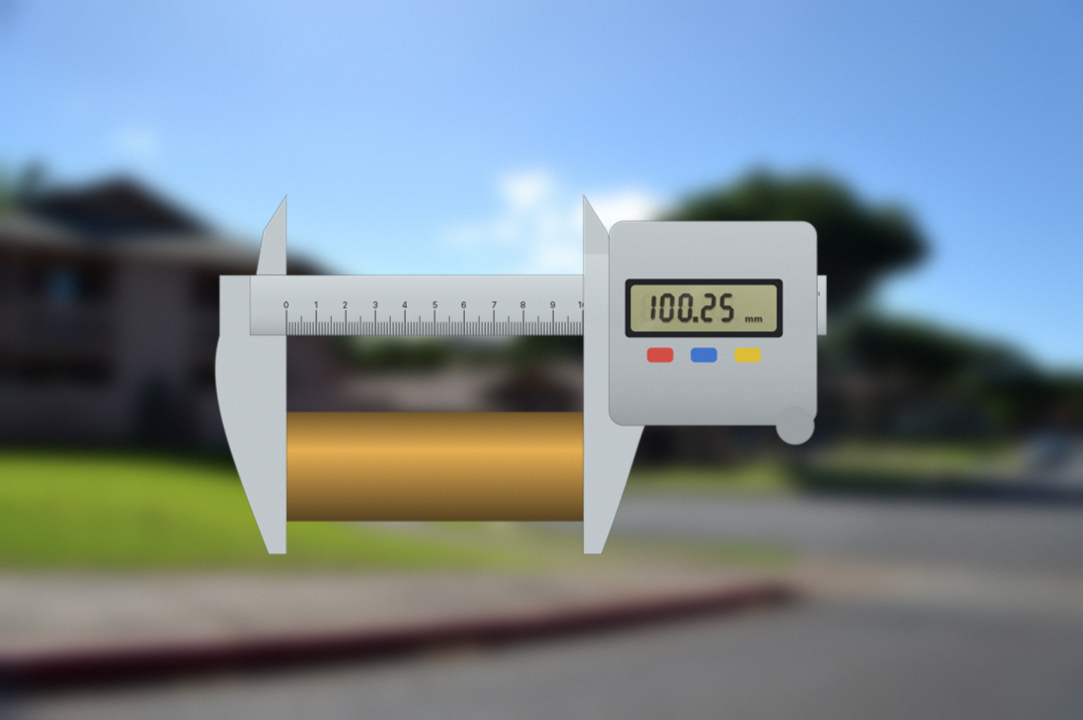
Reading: 100.25 mm
